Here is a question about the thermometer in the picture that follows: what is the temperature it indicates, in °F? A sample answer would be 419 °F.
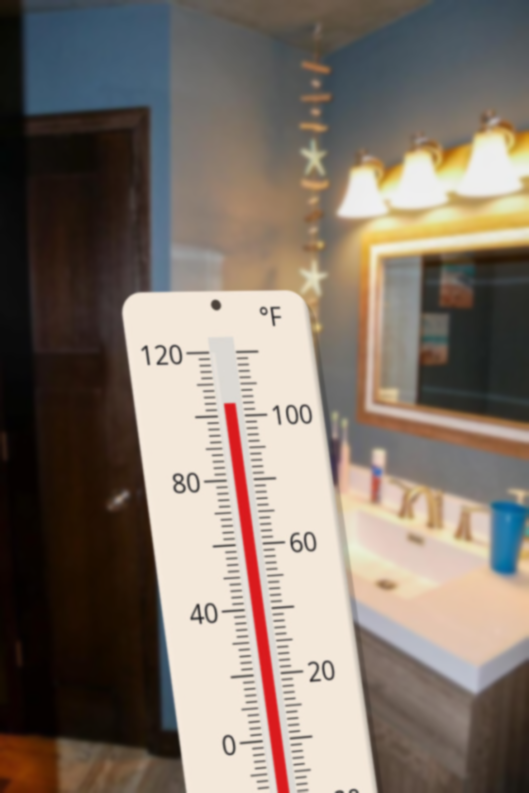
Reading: 104 °F
